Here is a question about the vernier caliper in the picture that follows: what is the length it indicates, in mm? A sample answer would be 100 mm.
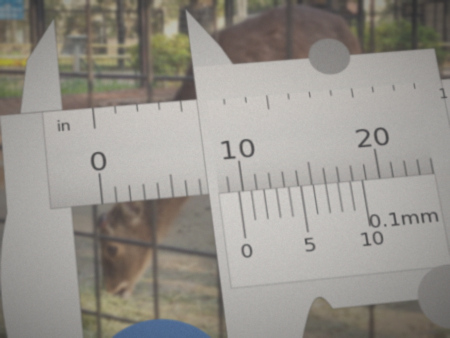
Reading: 9.7 mm
